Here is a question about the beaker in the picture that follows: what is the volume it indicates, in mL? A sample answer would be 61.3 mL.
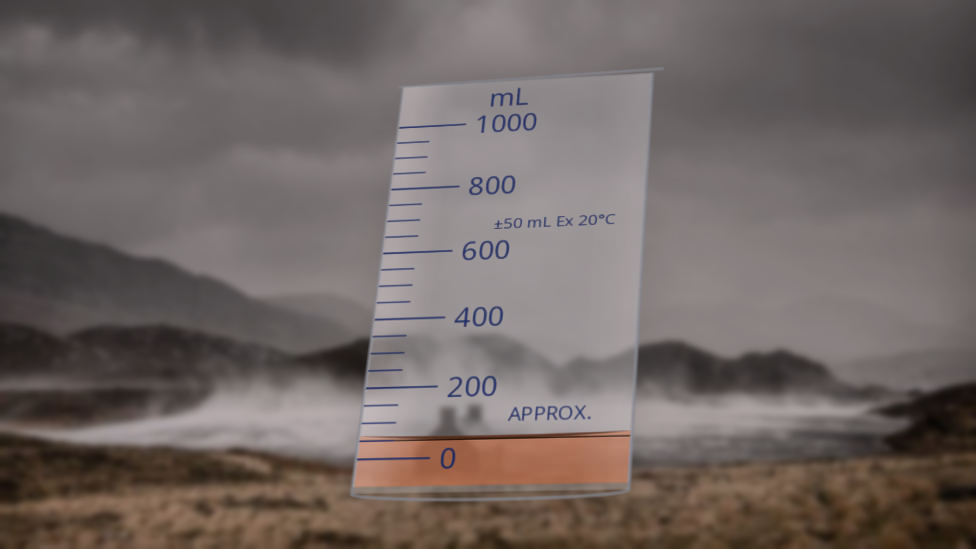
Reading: 50 mL
